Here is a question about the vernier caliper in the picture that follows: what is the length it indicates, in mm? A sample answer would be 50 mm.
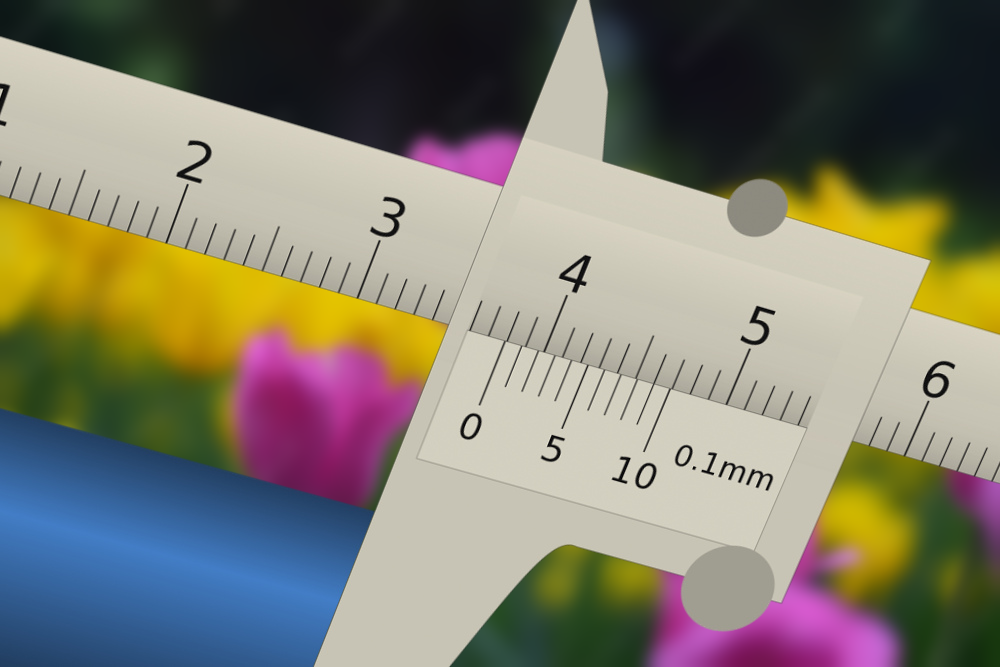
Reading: 37.9 mm
